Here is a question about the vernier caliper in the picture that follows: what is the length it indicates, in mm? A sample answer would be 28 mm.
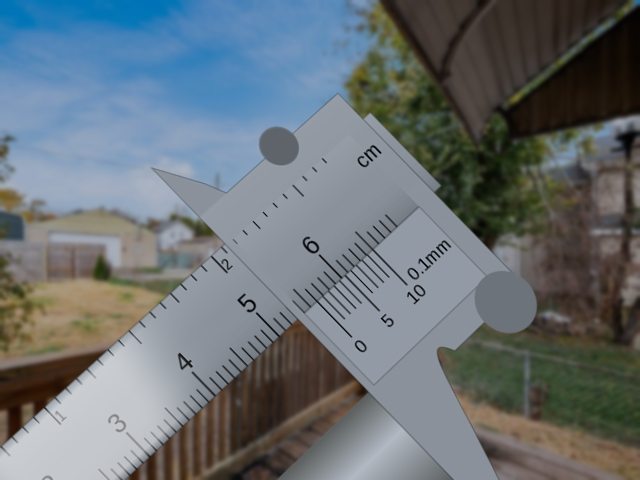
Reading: 56.0 mm
